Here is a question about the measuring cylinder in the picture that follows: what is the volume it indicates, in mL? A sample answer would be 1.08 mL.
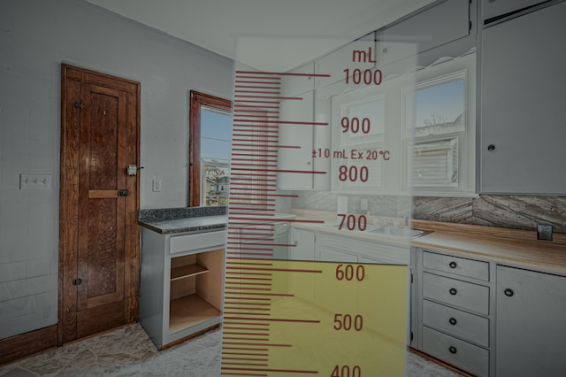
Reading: 620 mL
